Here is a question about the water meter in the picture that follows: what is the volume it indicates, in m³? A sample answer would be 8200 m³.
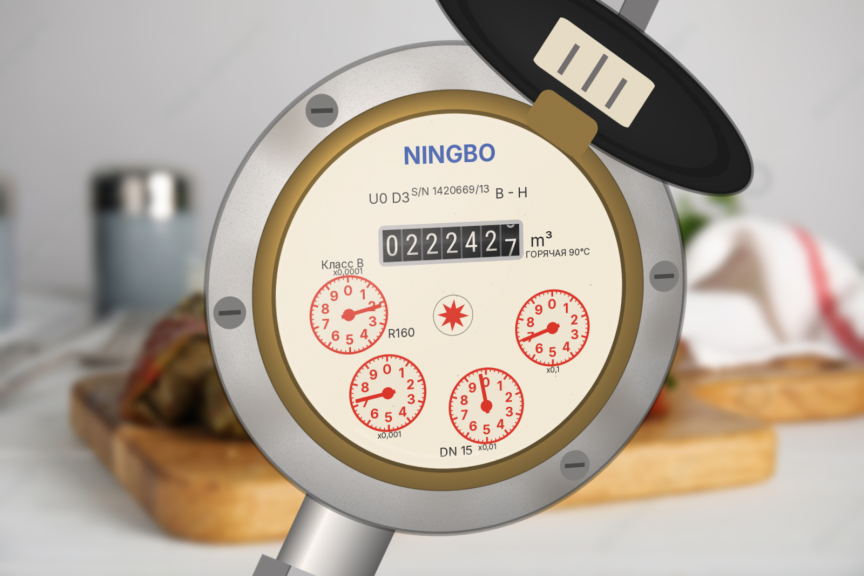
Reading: 222426.6972 m³
